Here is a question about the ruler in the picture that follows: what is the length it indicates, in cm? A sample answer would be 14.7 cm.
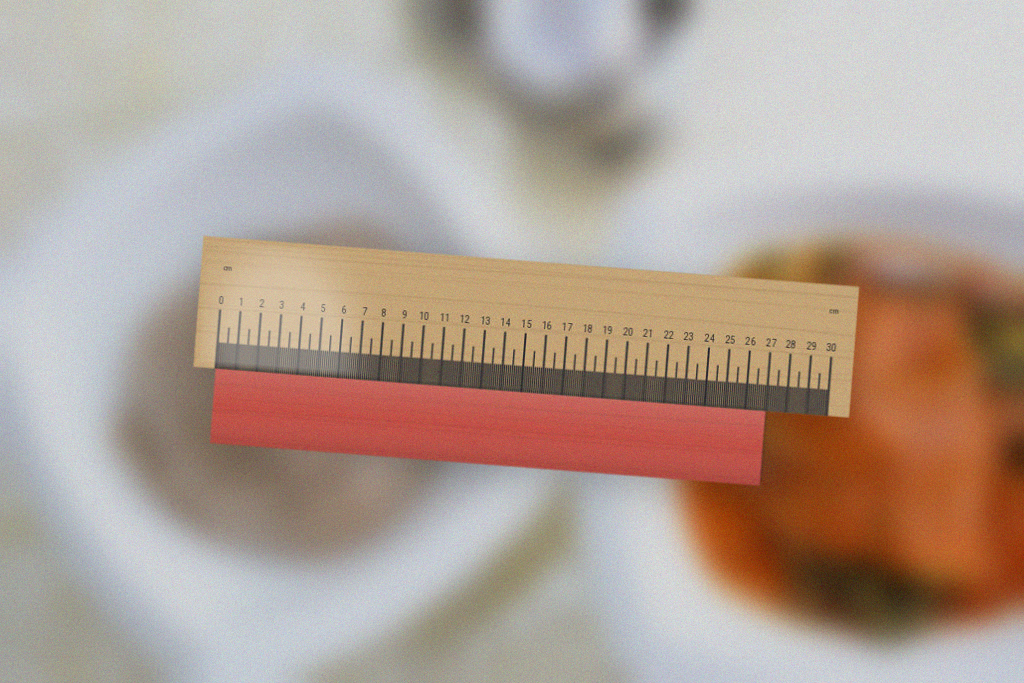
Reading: 27 cm
